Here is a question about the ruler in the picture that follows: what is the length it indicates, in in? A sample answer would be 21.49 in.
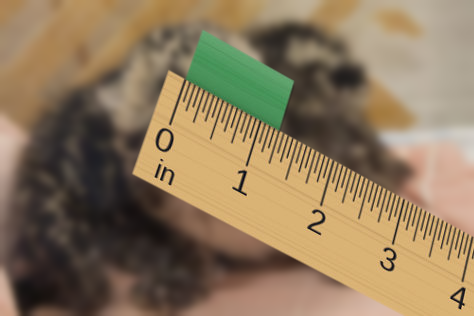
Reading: 1.25 in
